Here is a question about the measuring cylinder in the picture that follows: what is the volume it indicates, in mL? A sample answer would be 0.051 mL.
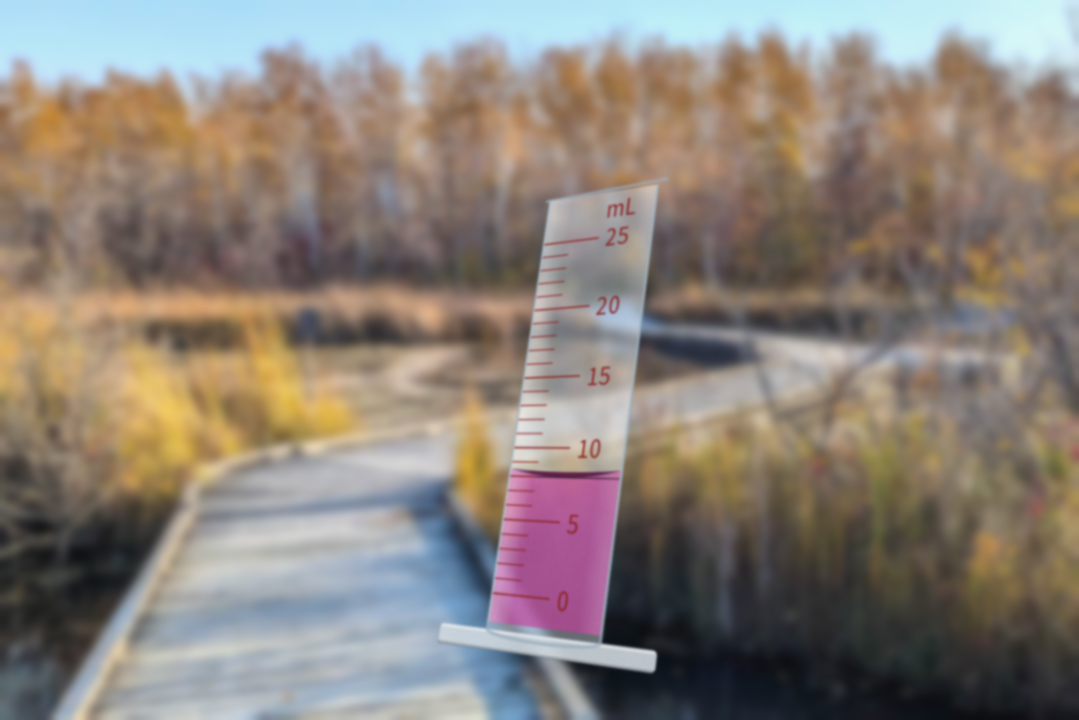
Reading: 8 mL
